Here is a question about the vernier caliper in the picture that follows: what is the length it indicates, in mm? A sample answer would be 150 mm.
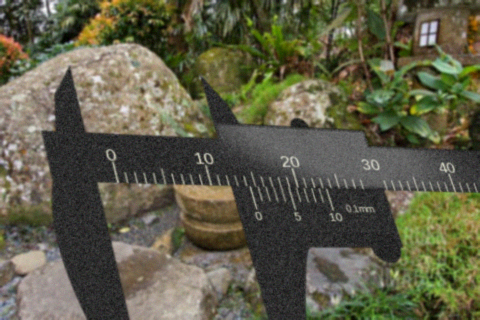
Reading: 14.4 mm
